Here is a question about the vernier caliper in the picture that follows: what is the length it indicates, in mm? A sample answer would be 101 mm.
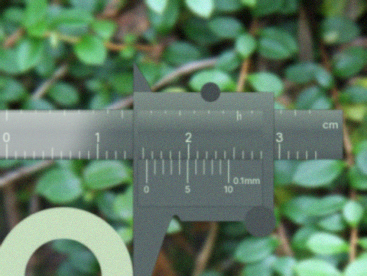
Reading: 15.4 mm
